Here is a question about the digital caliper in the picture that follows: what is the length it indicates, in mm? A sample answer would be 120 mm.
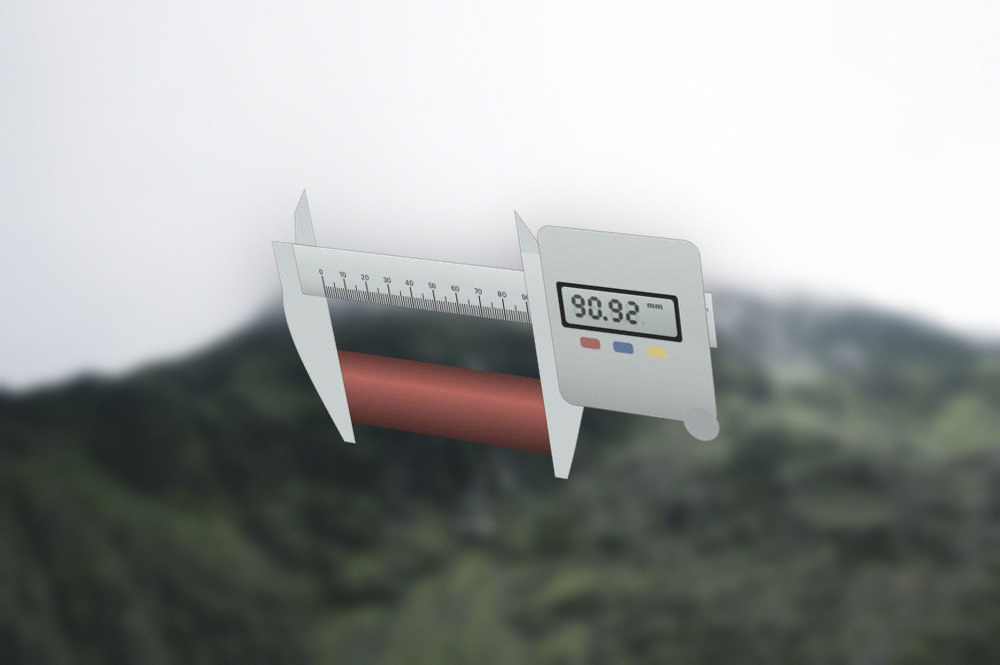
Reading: 90.92 mm
